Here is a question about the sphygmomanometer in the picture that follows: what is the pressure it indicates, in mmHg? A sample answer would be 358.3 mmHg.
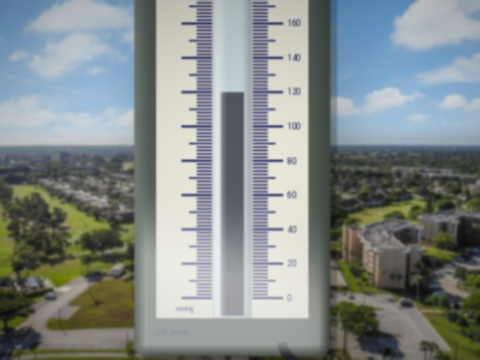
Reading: 120 mmHg
